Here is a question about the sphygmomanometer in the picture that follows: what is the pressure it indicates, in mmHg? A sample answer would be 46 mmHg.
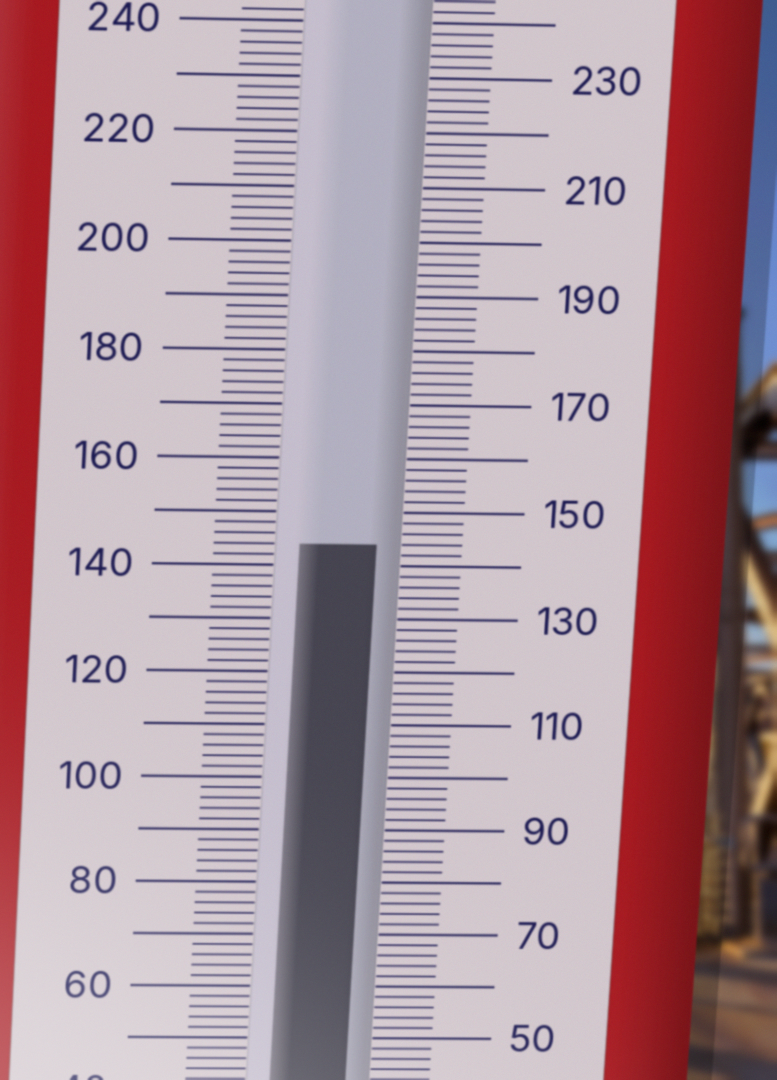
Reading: 144 mmHg
